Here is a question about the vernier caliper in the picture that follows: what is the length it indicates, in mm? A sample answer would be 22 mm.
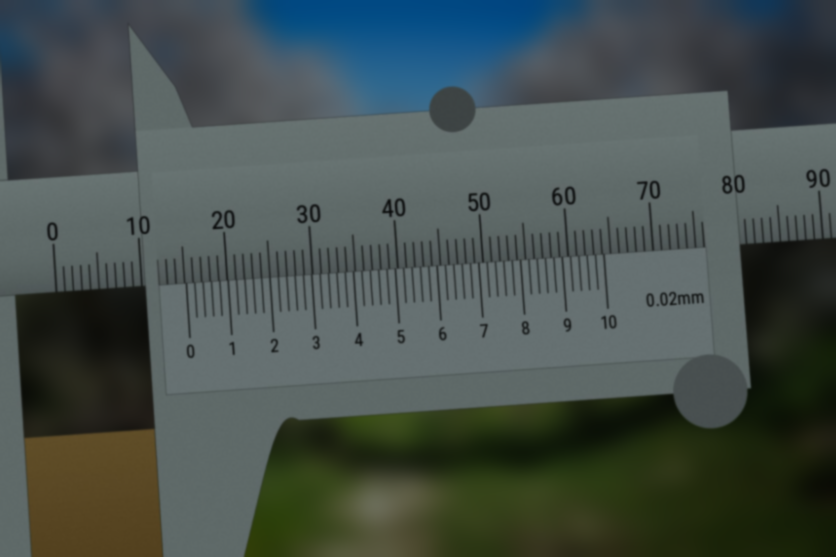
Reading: 15.2 mm
